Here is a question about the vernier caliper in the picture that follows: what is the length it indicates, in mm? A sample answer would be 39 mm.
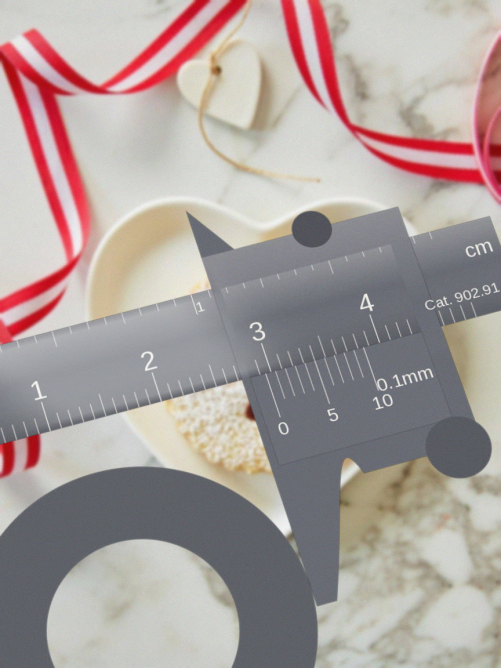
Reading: 29.5 mm
